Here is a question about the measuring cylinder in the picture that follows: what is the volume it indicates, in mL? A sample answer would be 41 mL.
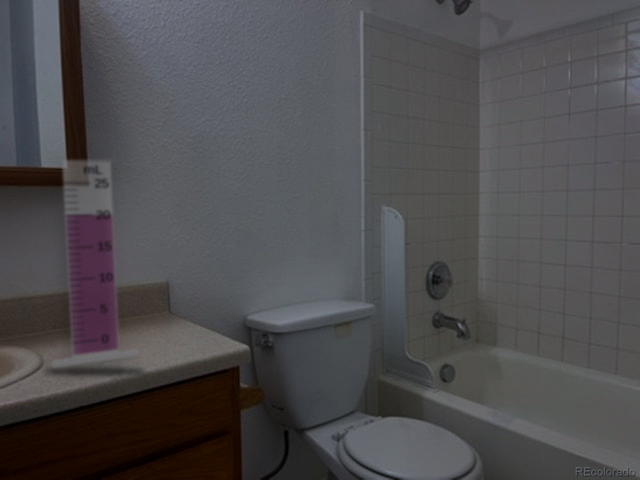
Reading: 20 mL
